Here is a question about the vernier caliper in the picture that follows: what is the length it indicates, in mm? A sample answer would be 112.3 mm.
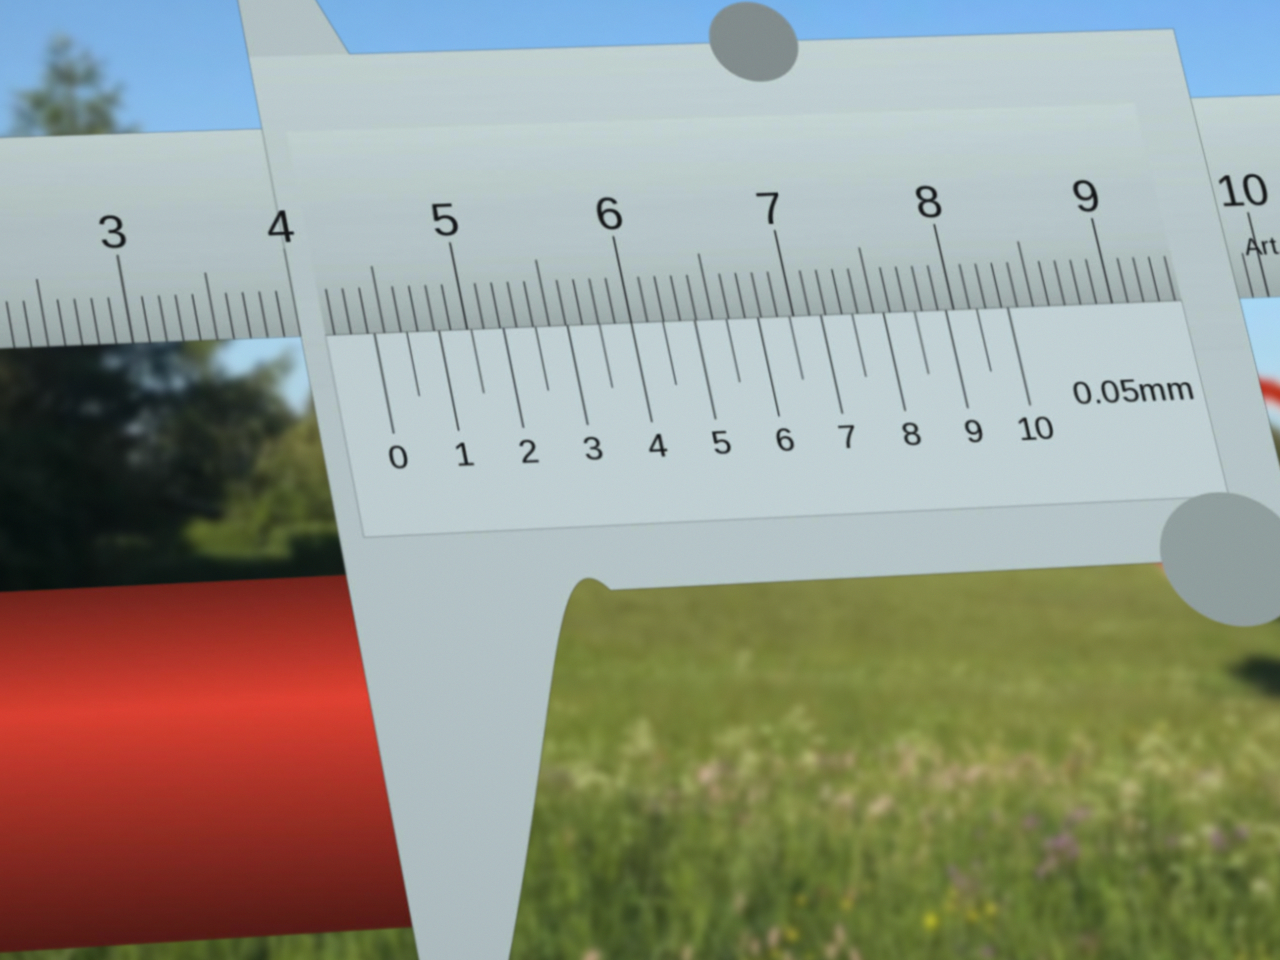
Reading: 44.4 mm
